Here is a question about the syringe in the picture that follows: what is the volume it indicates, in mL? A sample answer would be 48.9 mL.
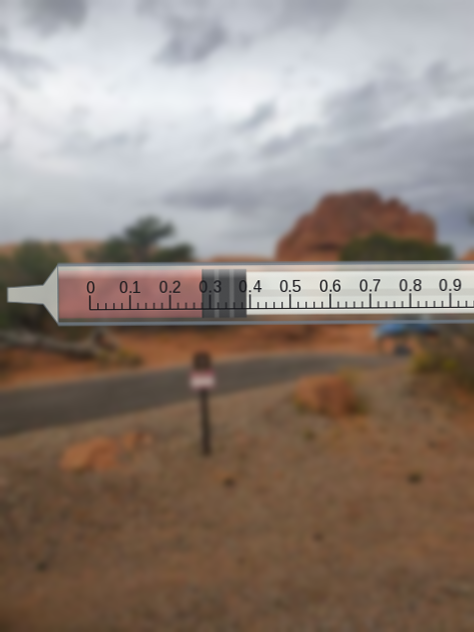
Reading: 0.28 mL
